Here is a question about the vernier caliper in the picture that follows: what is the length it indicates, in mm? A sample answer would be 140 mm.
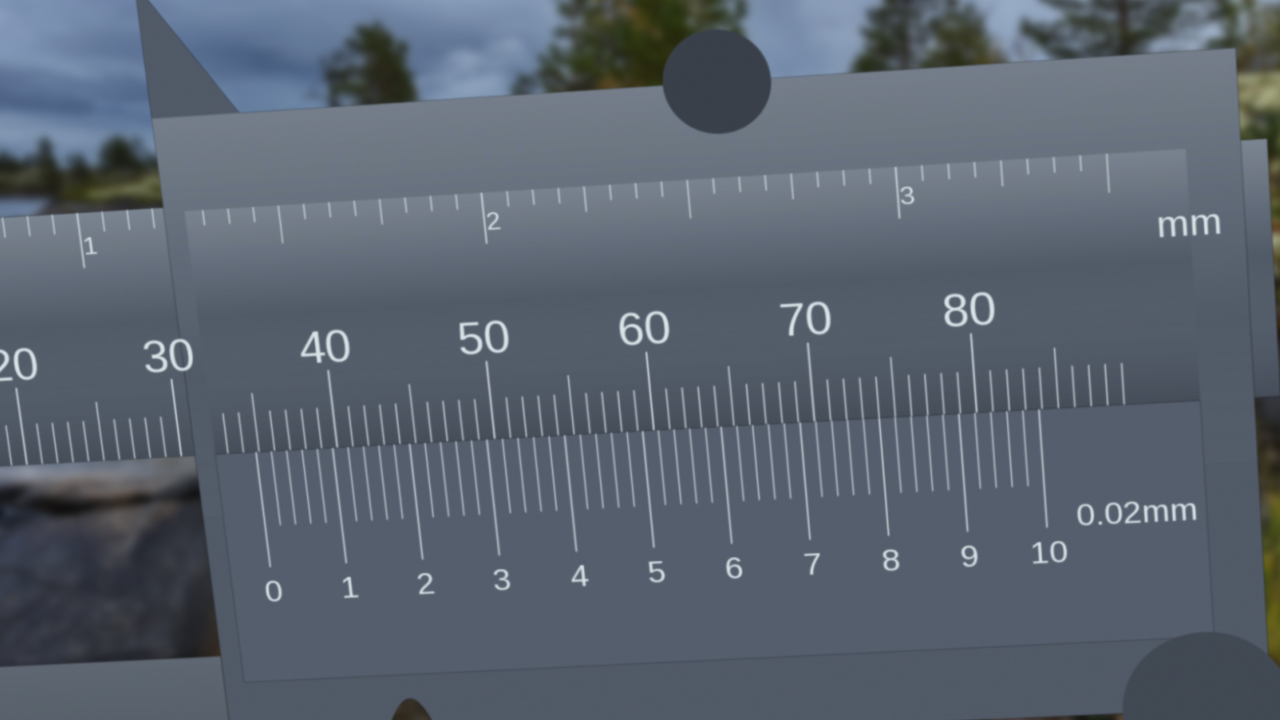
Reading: 34.8 mm
